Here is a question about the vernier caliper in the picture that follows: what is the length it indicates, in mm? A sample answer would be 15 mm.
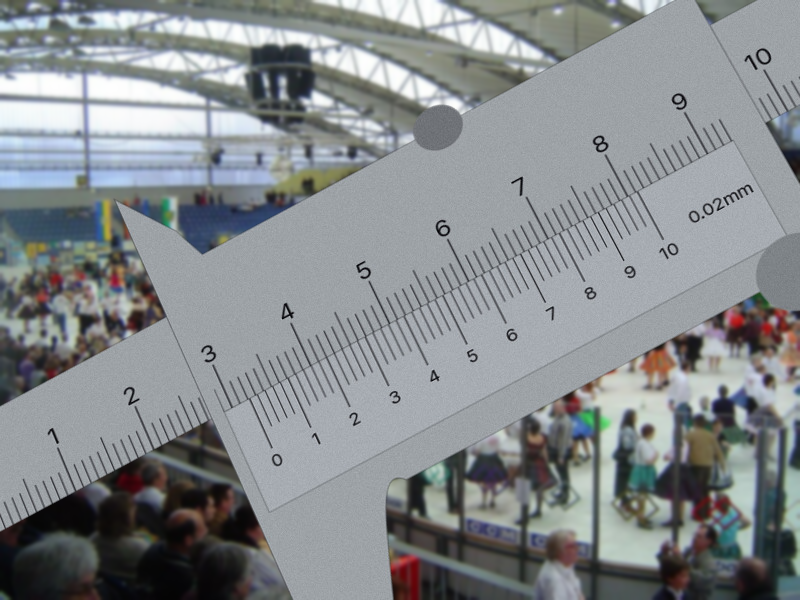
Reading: 32.2 mm
